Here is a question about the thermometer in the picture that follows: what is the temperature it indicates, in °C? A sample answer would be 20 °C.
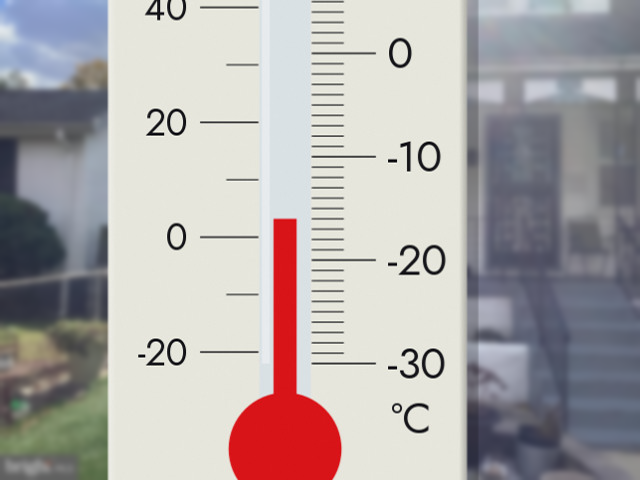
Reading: -16 °C
